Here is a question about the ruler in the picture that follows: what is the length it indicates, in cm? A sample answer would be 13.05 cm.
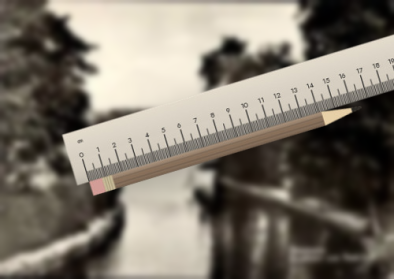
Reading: 16.5 cm
